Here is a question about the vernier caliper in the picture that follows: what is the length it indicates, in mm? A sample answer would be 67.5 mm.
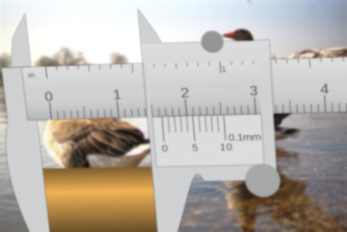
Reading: 16.4 mm
